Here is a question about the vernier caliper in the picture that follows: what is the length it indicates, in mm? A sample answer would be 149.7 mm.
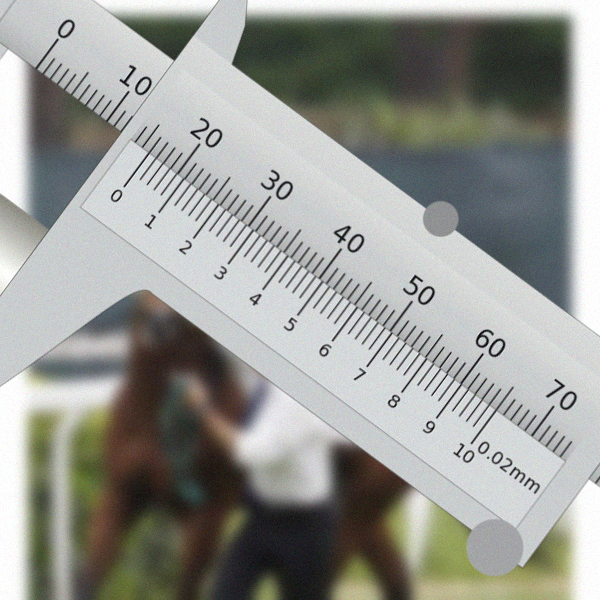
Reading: 16.0 mm
